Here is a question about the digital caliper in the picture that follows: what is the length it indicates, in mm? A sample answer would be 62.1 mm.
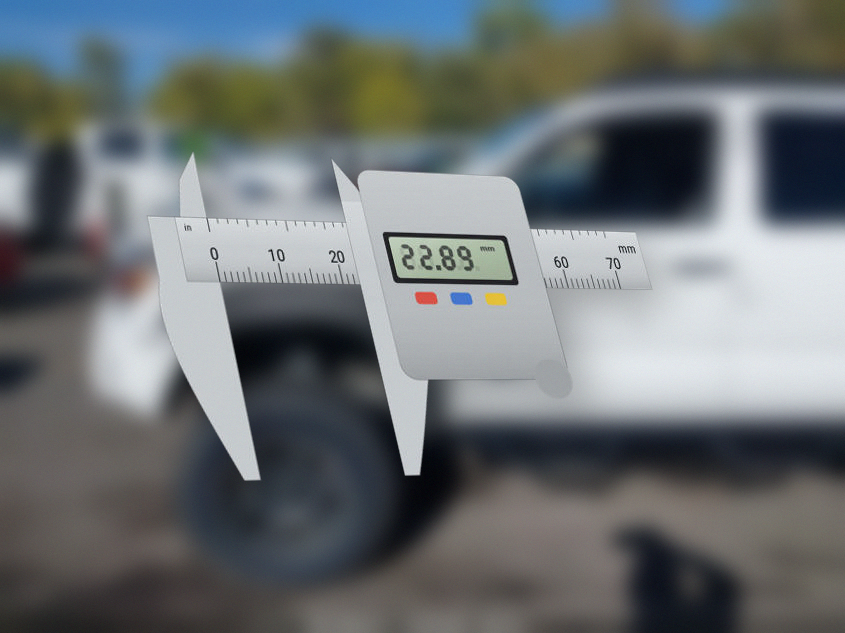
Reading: 22.89 mm
